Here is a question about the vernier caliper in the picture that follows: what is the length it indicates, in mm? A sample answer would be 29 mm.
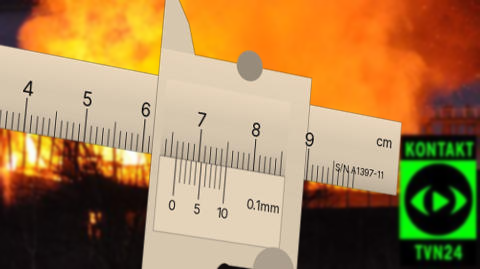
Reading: 66.0 mm
